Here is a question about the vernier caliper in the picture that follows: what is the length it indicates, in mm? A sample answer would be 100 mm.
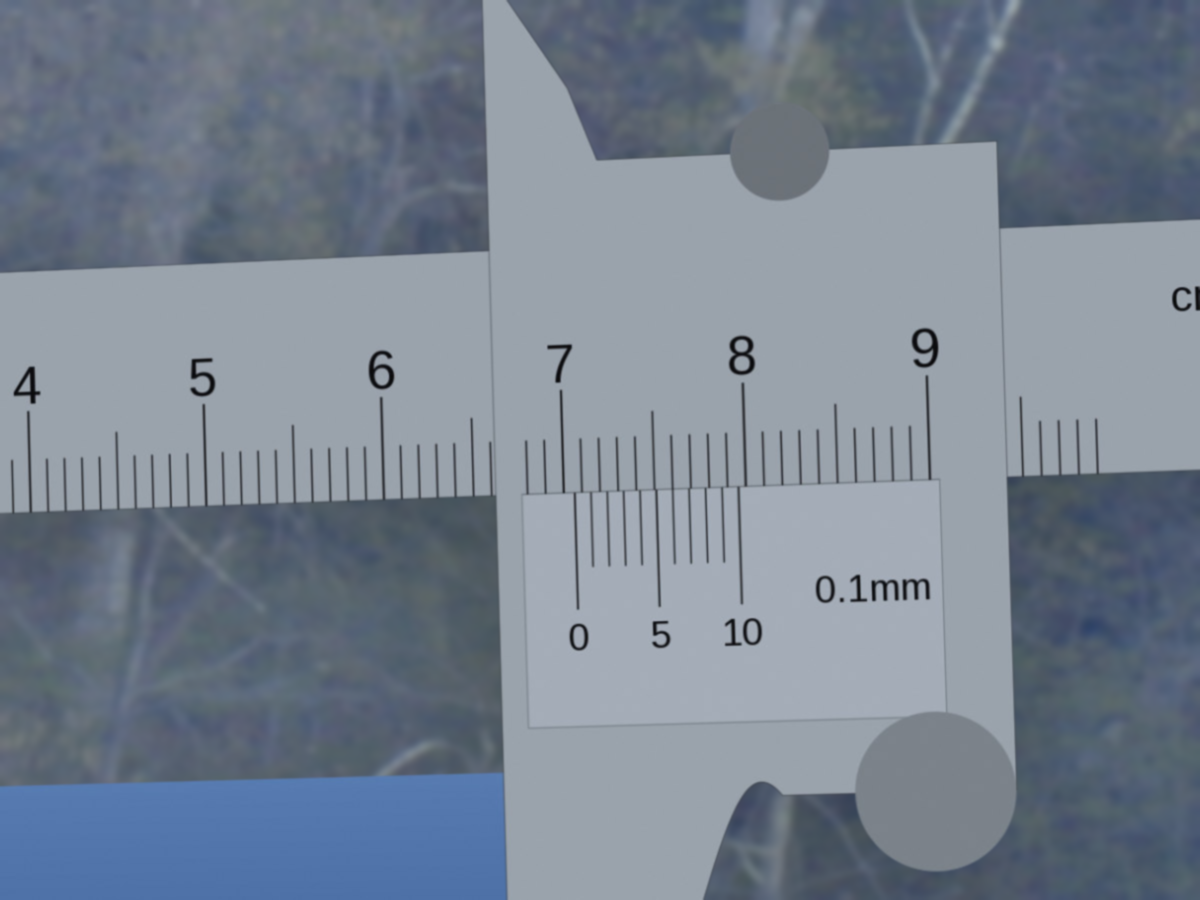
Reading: 70.6 mm
